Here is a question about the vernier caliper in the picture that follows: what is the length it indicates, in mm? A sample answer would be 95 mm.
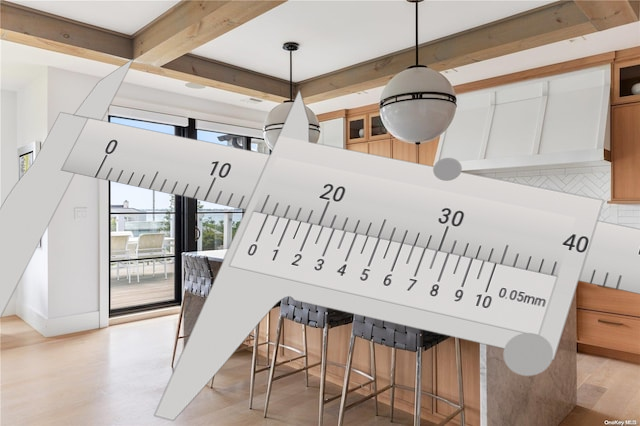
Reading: 15.6 mm
